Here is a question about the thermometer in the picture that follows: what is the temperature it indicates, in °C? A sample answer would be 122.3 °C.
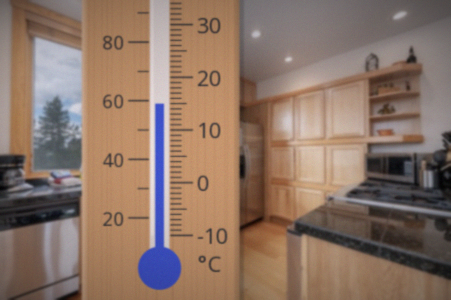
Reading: 15 °C
